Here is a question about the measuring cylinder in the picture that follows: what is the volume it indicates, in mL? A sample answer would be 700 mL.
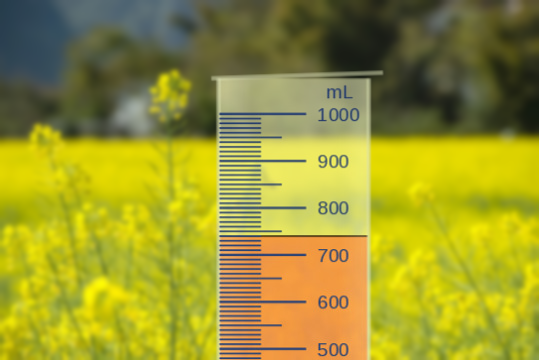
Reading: 740 mL
